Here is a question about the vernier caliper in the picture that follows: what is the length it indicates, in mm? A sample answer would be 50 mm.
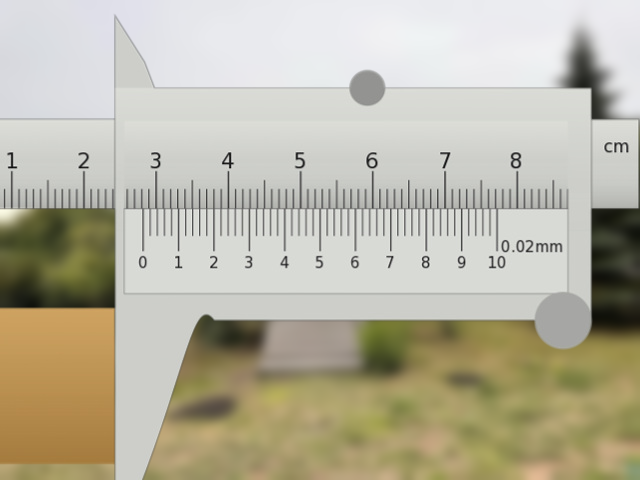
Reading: 28.2 mm
